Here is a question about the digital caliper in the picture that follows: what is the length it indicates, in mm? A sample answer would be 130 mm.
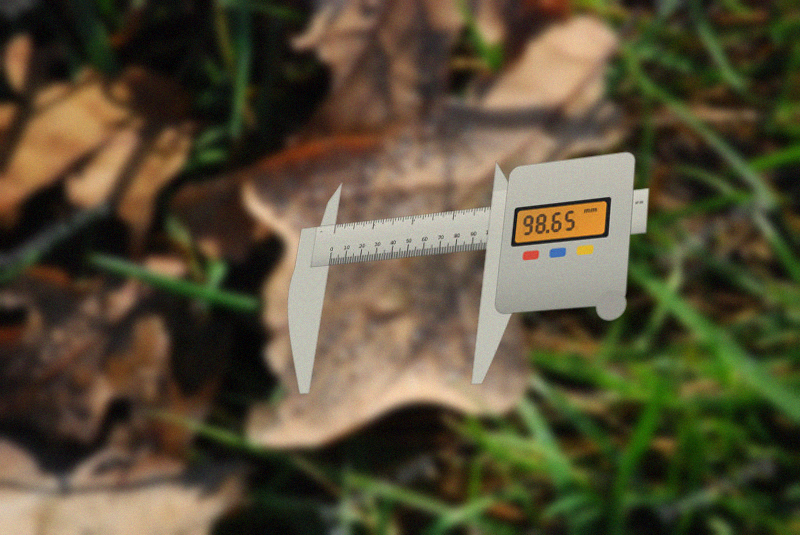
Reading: 98.65 mm
